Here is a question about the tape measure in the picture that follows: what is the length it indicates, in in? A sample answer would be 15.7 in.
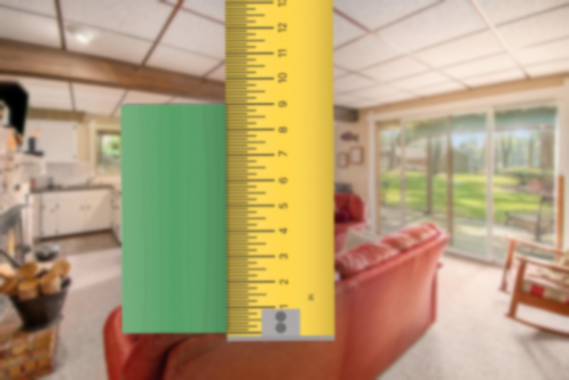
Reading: 9 in
